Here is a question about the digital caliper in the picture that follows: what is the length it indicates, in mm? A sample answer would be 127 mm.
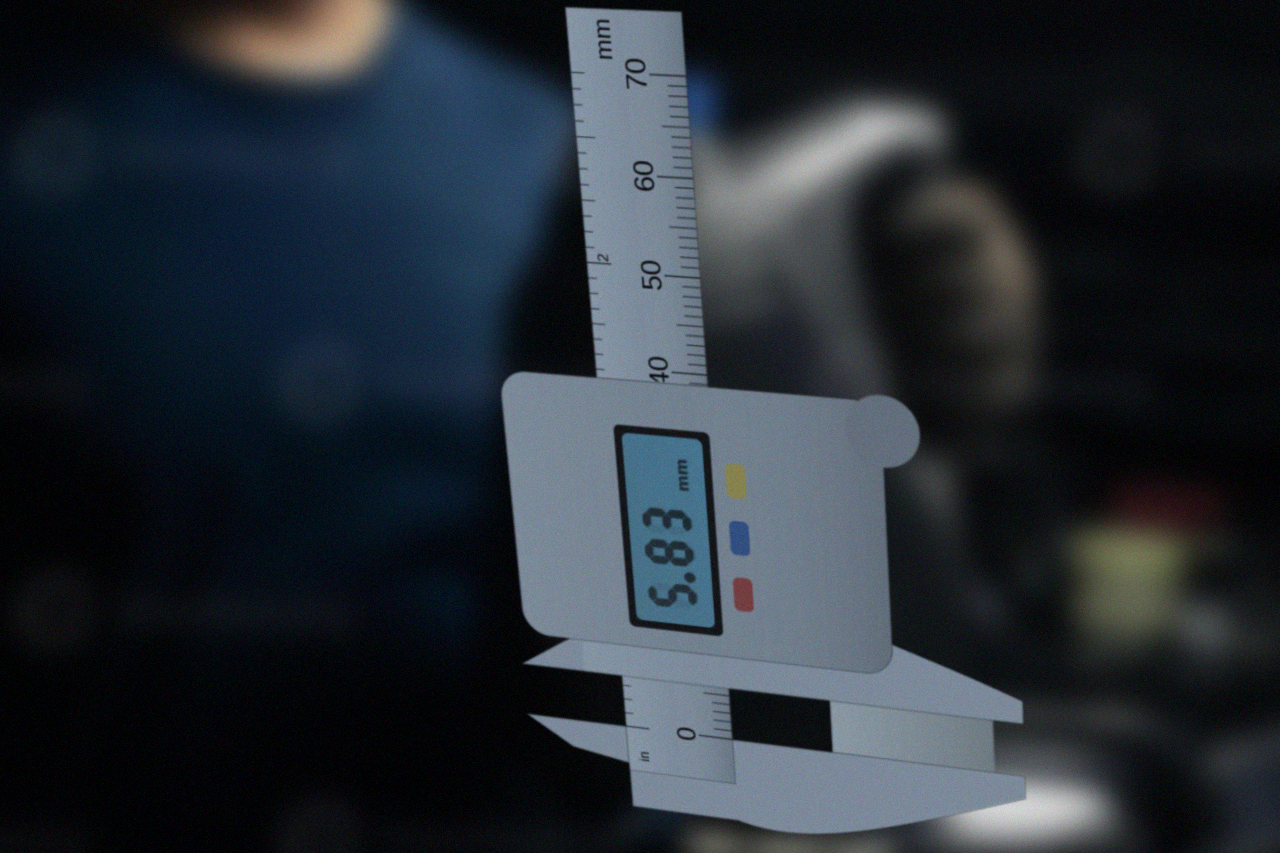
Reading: 5.83 mm
